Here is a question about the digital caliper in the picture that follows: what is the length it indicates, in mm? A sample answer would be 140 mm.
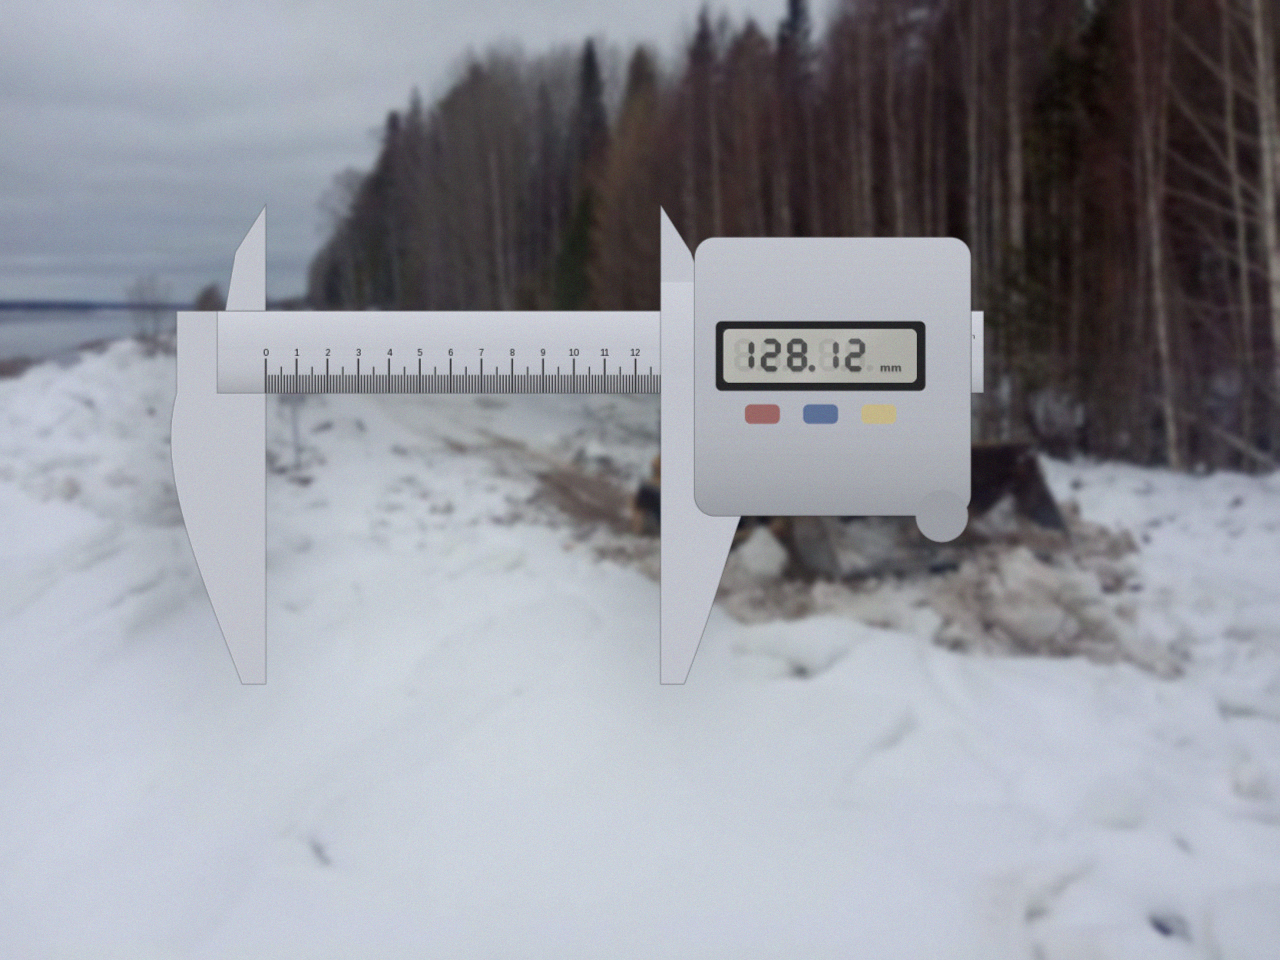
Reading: 128.12 mm
